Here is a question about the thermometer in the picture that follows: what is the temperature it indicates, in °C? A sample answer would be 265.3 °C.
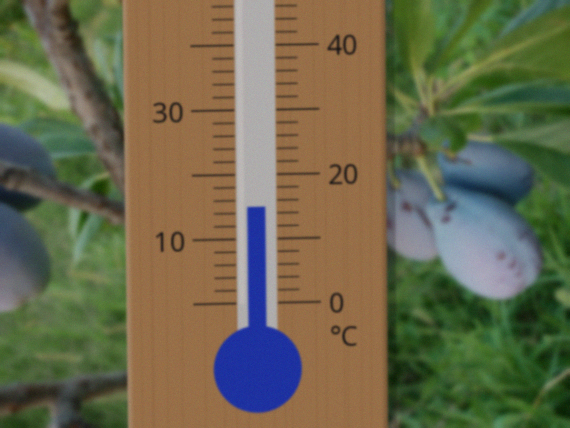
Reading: 15 °C
